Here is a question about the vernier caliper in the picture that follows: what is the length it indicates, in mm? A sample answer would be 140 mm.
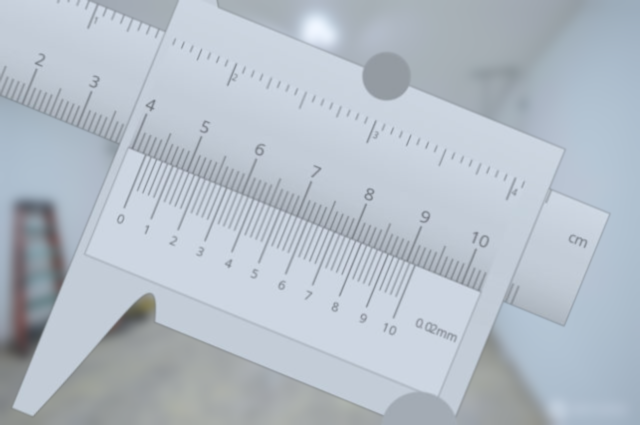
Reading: 42.5 mm
